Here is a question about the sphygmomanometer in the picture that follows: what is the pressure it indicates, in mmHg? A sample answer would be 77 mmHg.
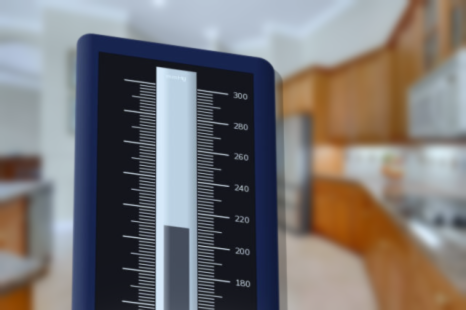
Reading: 210 mmHg
